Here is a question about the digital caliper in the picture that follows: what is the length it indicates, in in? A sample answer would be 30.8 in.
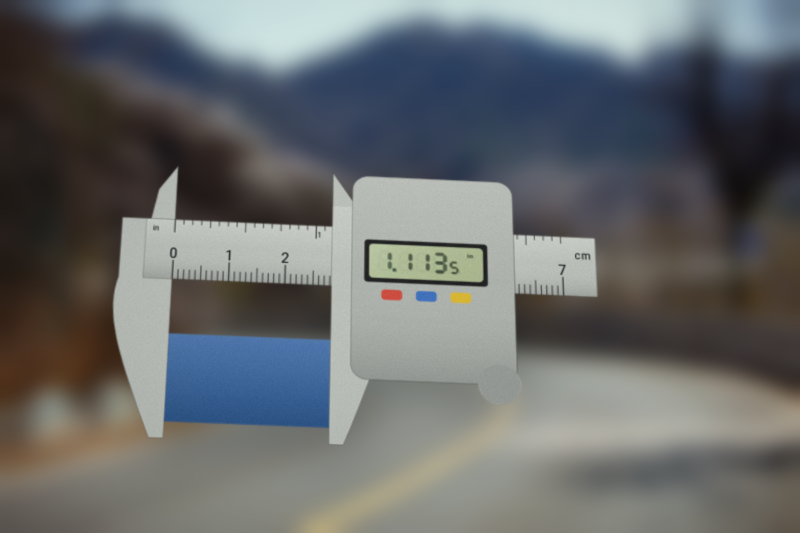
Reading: 1.1135 in
